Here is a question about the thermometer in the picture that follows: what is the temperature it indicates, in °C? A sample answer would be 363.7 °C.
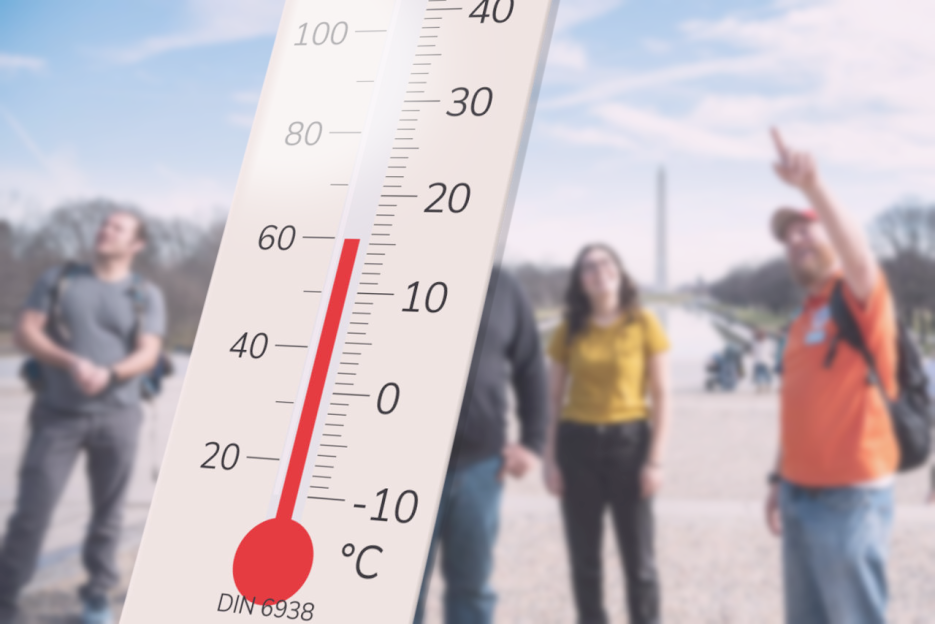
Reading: 15.5 °C
